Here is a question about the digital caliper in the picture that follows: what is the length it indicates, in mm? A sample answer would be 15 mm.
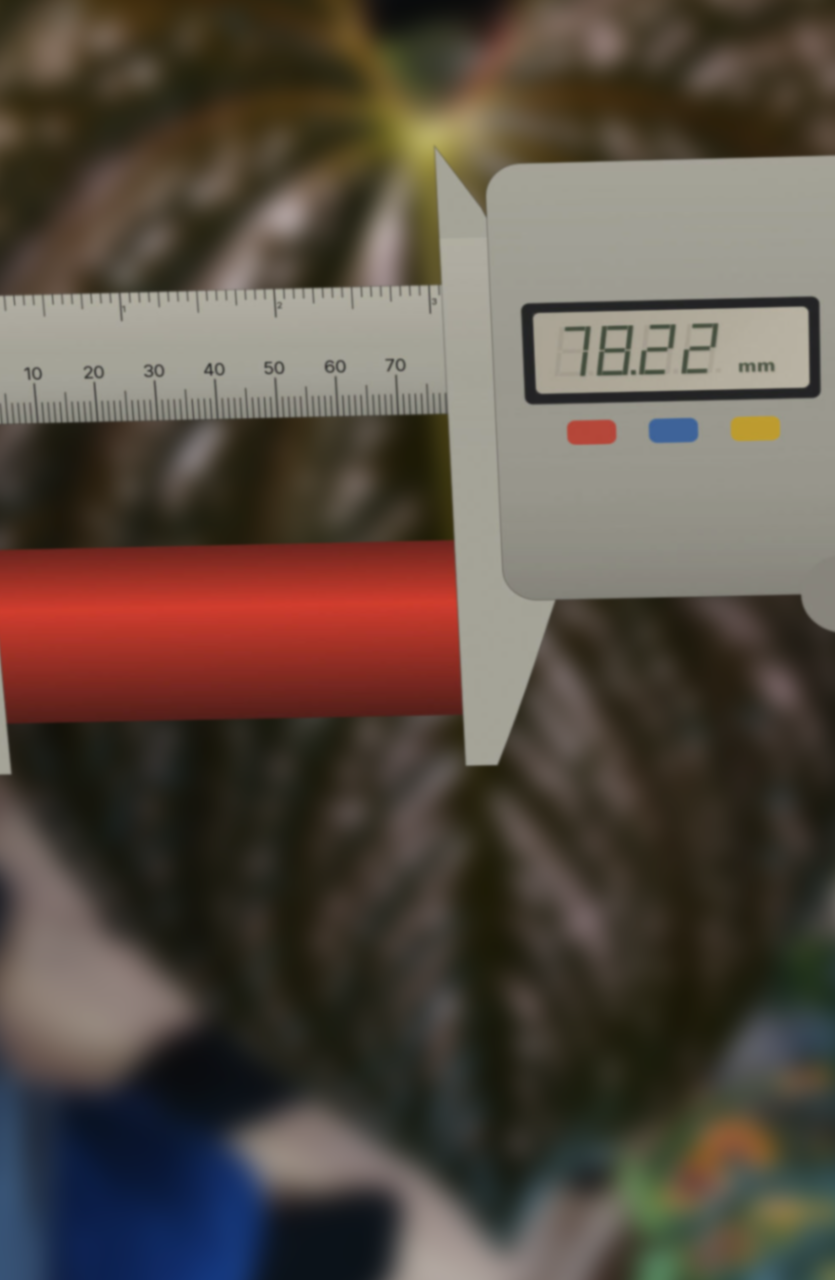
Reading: 78.22 mm
